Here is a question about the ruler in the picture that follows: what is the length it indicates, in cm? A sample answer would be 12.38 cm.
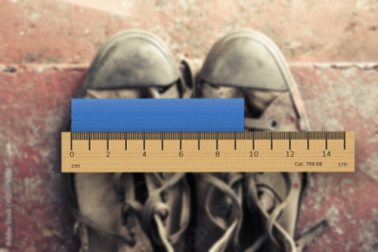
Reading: 9.5 cm
